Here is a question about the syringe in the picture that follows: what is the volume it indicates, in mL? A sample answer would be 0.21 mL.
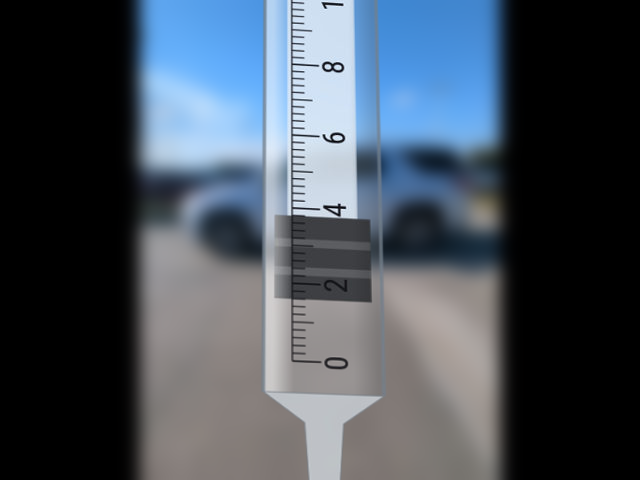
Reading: 1.6 mL
